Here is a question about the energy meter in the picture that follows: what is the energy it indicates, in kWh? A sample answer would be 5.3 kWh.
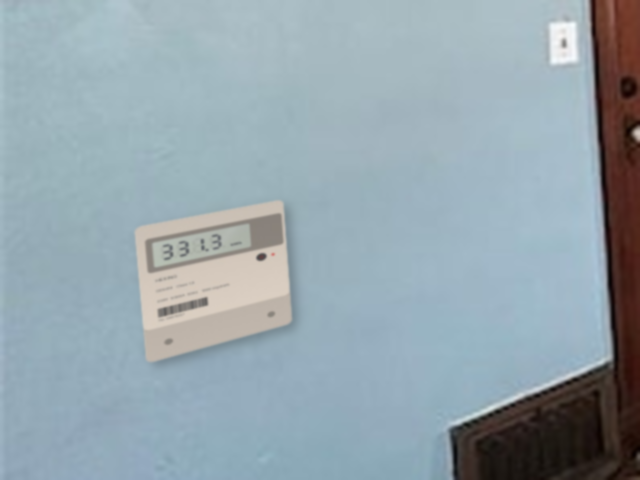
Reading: 331.3 kWh
